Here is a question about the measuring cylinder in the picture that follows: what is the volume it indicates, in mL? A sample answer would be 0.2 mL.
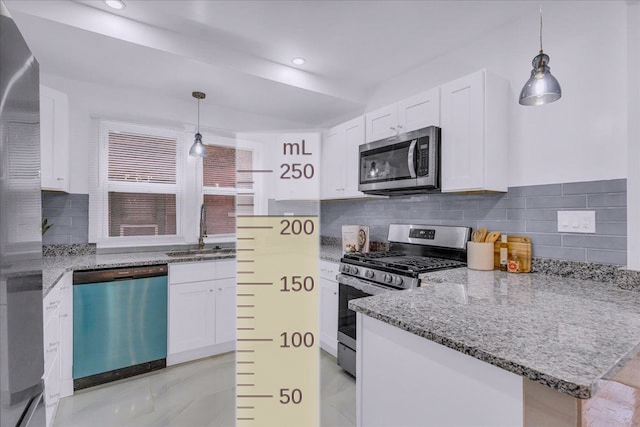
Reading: 210 mL
